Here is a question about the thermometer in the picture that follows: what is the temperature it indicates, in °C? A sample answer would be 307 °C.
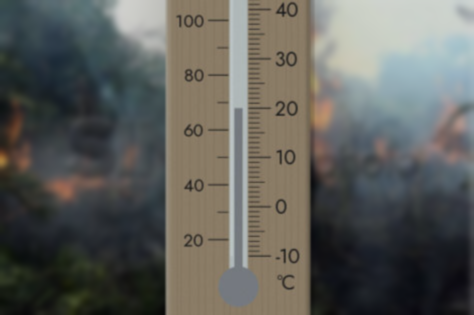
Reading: 20 °C
